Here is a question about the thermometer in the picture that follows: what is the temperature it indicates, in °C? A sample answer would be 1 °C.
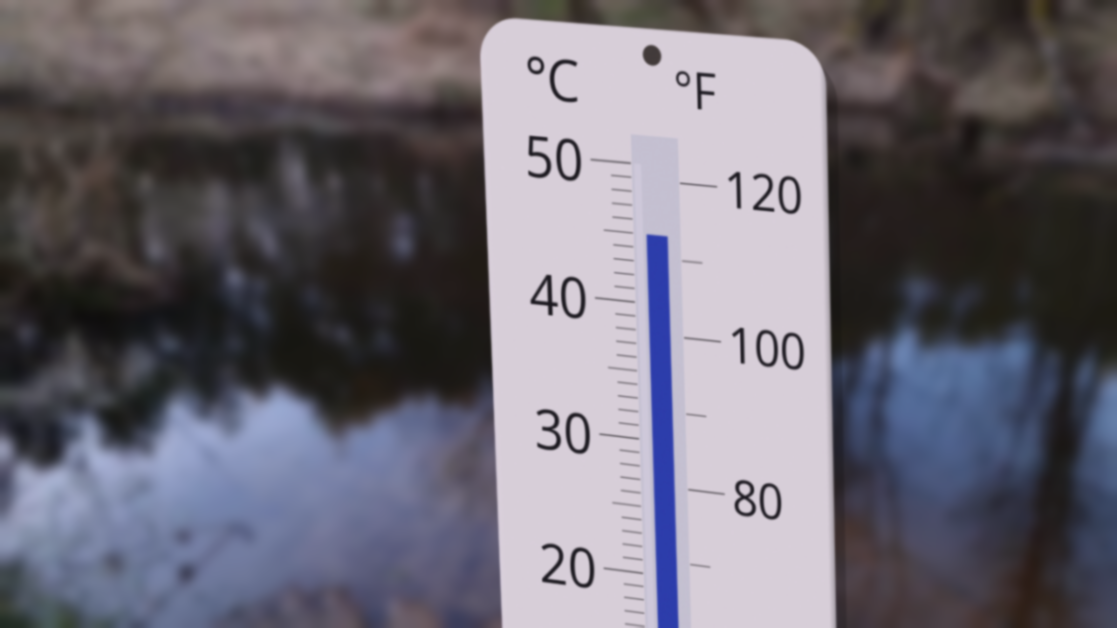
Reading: 45 °C
